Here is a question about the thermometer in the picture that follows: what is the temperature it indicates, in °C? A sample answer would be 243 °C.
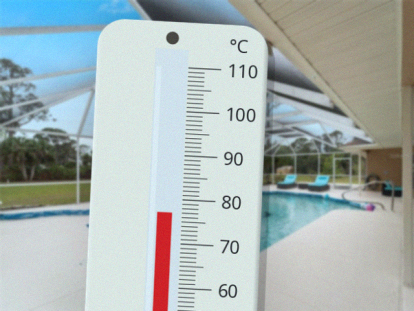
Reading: 77 °C
